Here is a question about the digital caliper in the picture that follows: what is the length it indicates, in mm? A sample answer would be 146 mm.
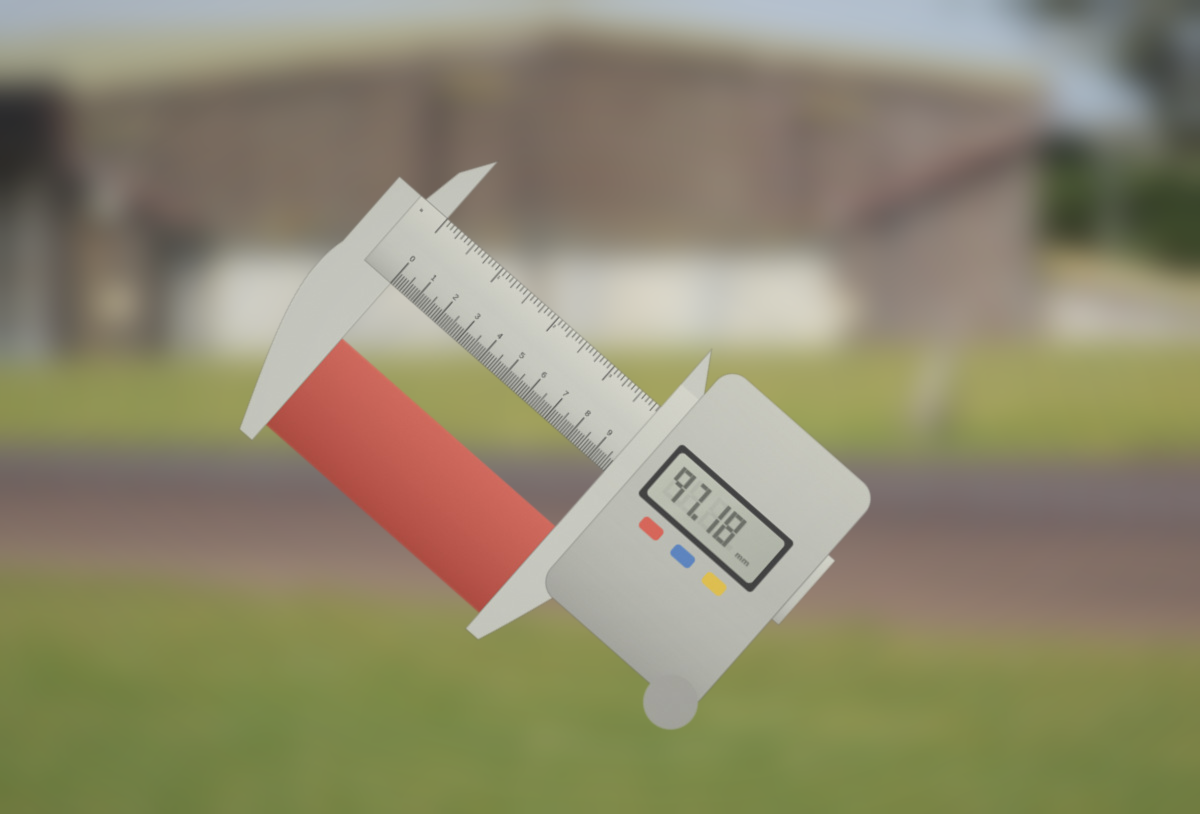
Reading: 97.18 mm
